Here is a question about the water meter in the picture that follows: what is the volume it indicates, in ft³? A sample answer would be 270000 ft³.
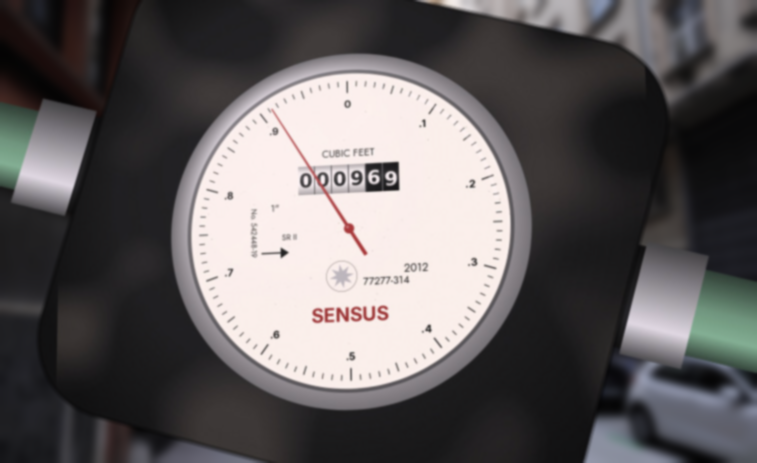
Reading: 968.91 ft³
